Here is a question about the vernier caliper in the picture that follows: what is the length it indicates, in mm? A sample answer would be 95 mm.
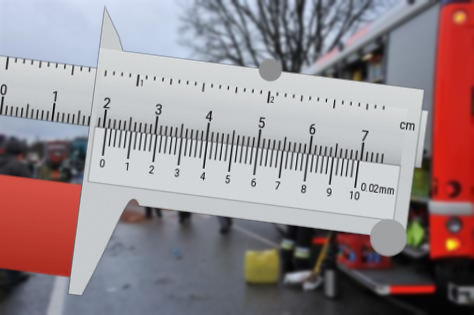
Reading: 20.5 mm
